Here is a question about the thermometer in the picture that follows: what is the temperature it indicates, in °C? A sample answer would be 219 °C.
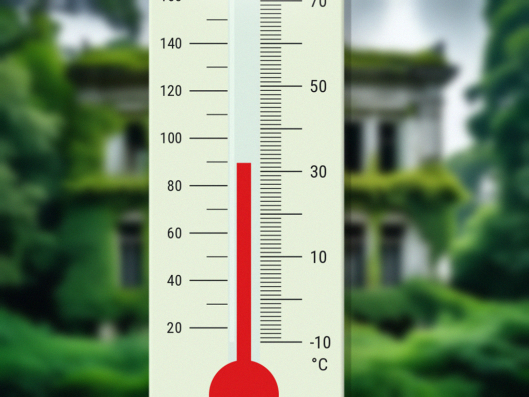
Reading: 32 °C
